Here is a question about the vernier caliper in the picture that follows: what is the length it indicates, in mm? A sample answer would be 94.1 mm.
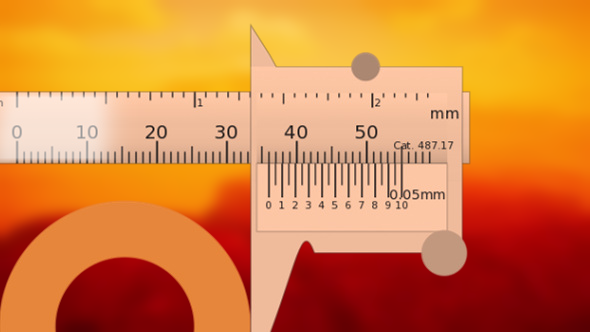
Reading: 36.0 mm
